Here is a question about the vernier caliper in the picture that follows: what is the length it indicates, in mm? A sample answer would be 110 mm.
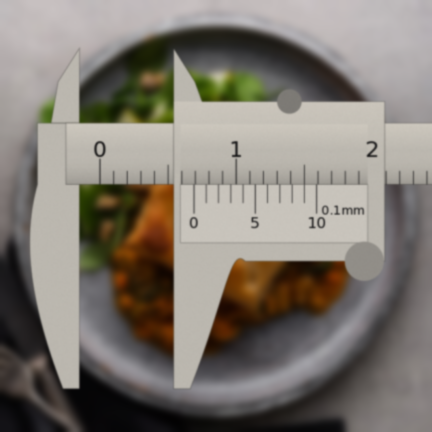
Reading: 6.9 mm
